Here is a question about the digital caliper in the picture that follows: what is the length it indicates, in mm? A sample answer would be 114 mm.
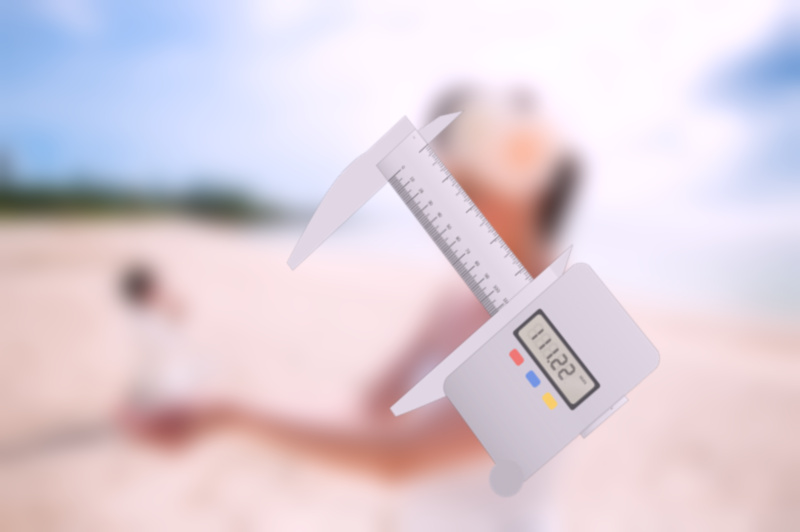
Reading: 111.22 mm
